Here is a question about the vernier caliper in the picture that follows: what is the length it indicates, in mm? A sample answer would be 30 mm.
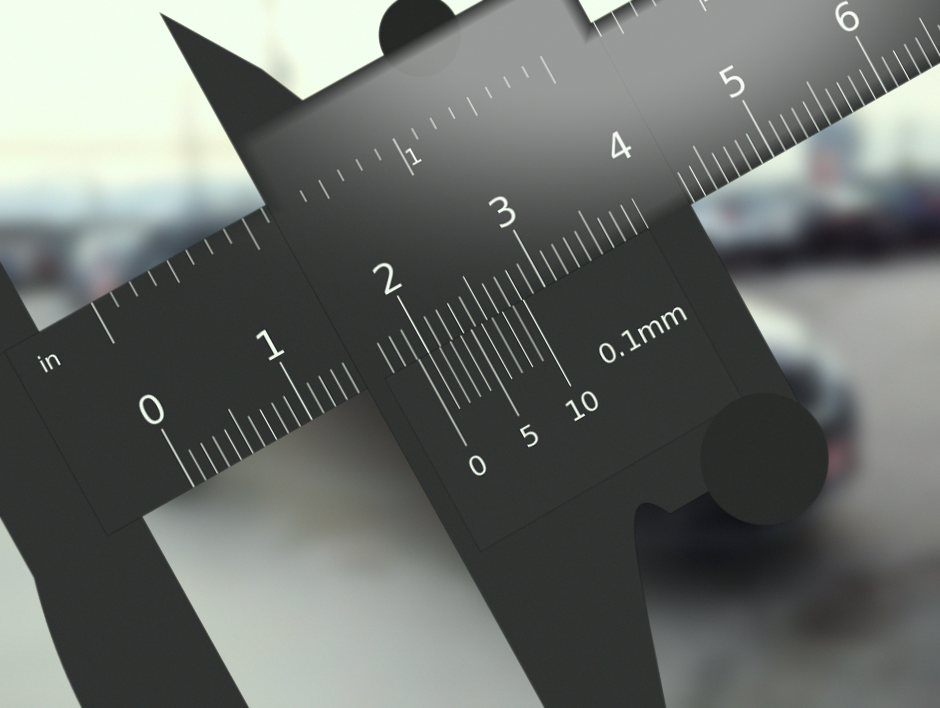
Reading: 19.1 mm
